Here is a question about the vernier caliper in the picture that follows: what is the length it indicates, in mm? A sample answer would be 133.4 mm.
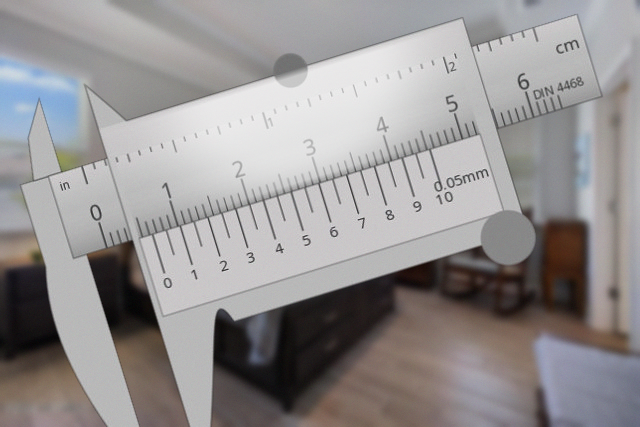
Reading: 6.4 mm
